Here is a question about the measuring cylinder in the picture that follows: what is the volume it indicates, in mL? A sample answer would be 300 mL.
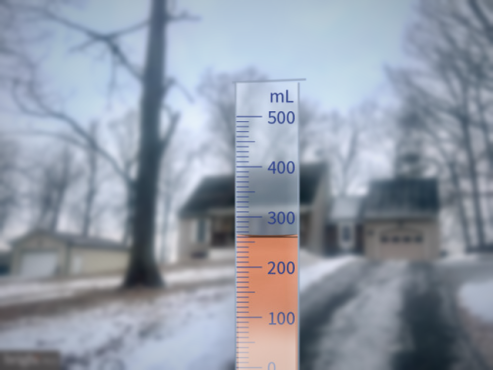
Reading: 260 mL
